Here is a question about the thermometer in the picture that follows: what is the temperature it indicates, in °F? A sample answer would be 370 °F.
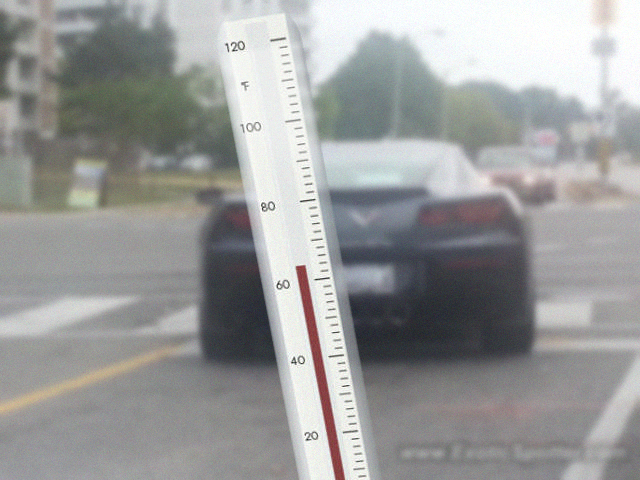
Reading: 64 °F
